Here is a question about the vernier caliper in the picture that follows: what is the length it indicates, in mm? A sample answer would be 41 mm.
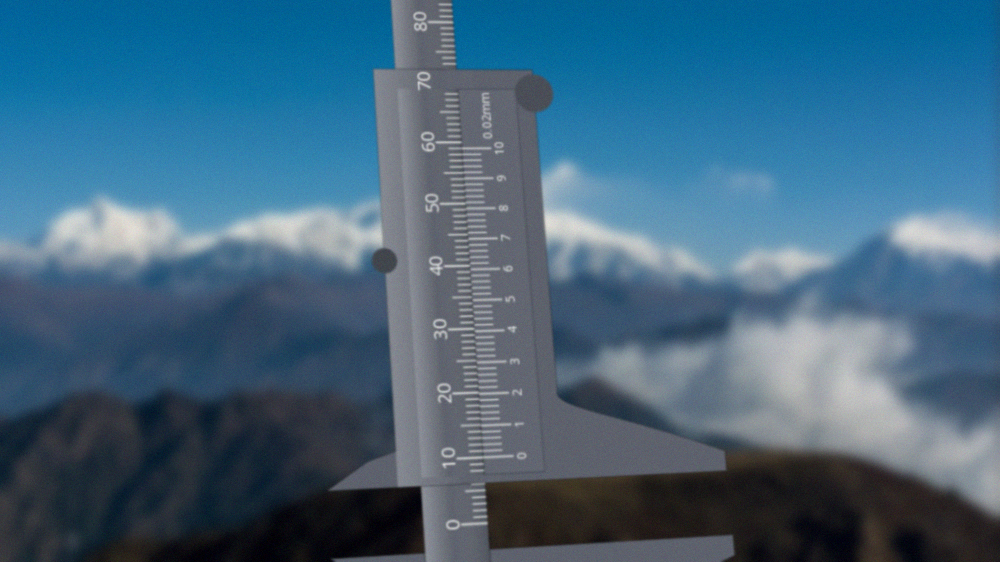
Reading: 10.0 mm
